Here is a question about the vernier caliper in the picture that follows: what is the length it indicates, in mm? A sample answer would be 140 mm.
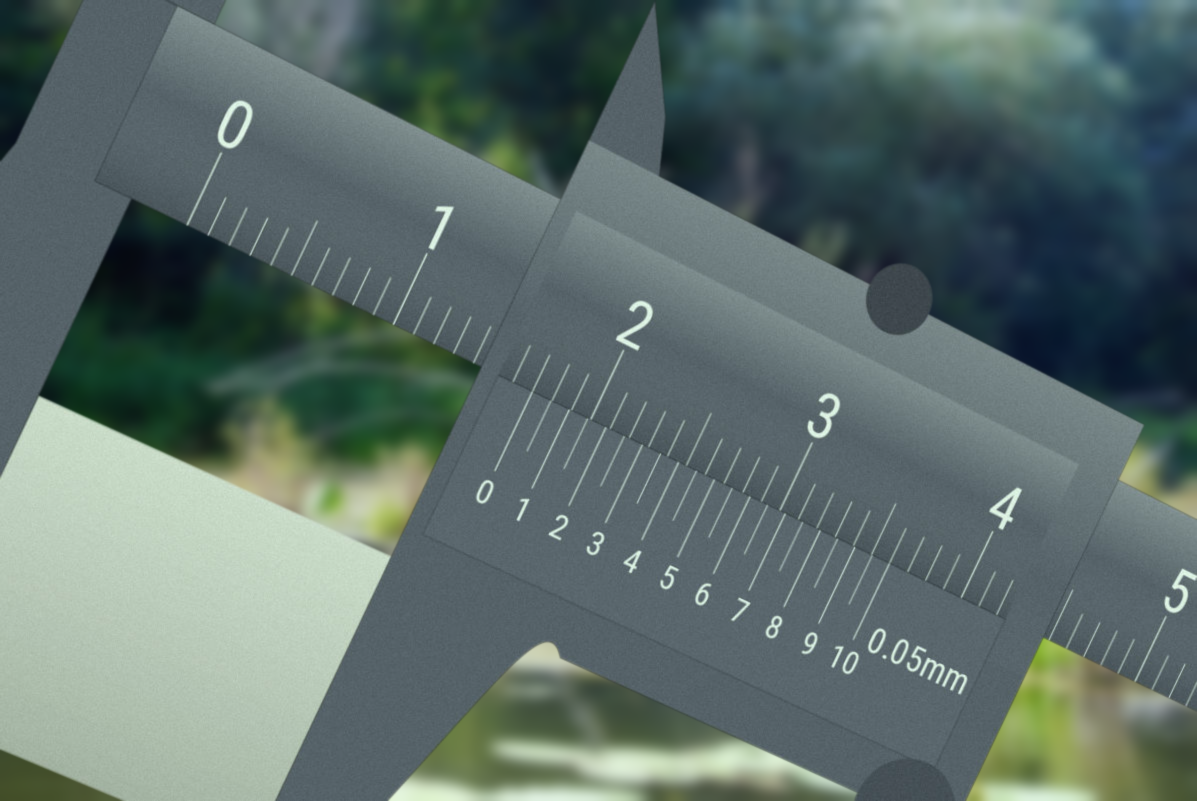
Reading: 17.0 mm
